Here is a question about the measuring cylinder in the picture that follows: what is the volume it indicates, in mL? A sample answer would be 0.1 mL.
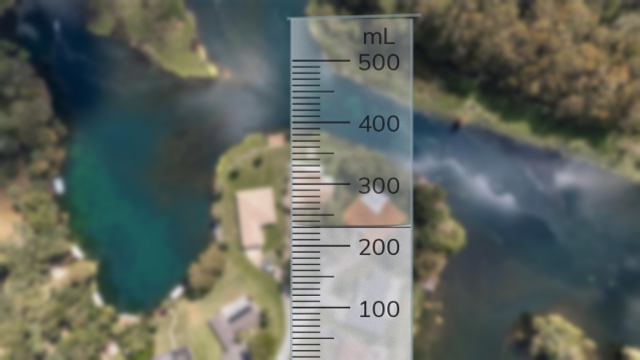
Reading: 230 mL
